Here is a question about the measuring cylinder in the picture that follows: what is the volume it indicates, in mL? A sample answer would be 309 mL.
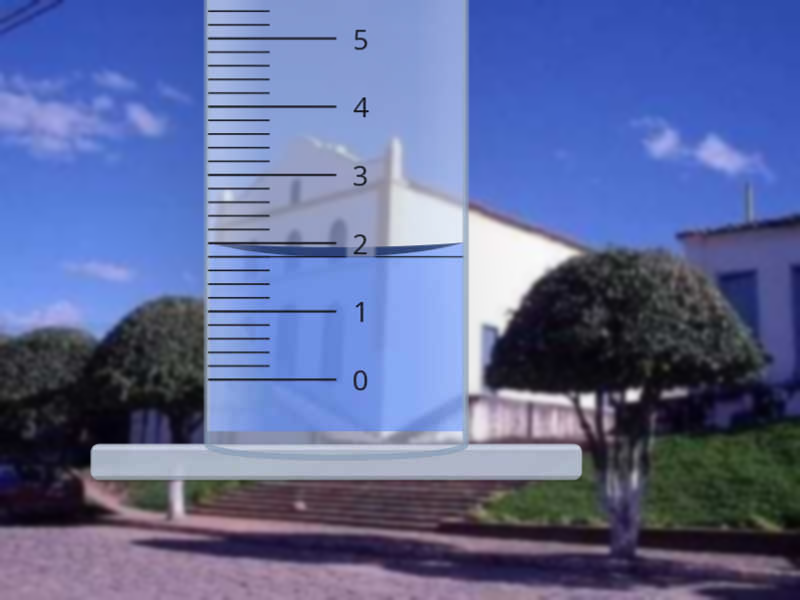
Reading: 1.8 mL
